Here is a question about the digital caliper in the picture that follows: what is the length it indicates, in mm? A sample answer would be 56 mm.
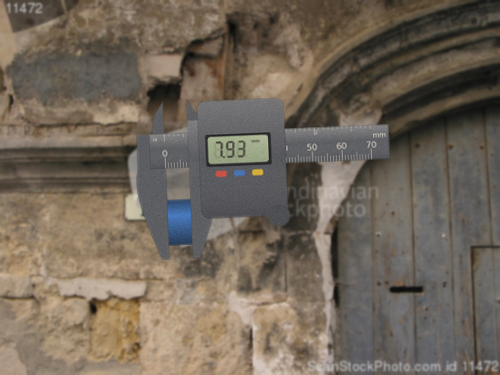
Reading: 7.93 mm
